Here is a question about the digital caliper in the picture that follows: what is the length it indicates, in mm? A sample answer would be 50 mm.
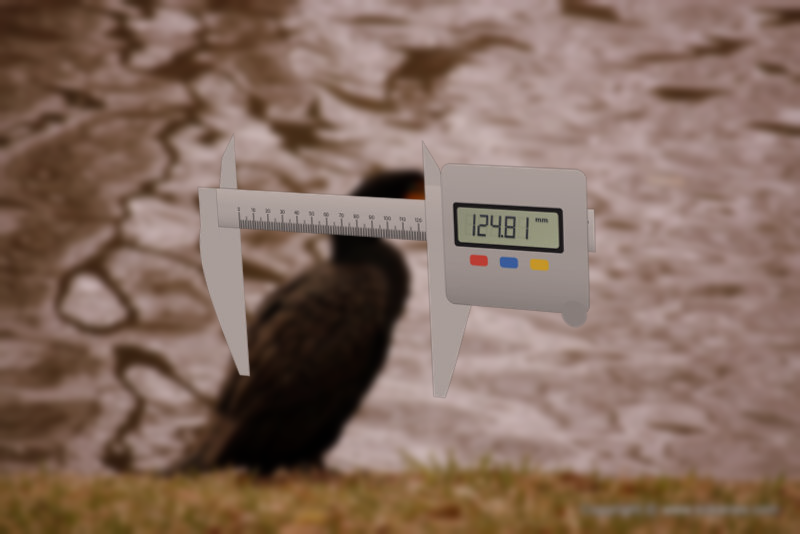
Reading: 124.81 mm
